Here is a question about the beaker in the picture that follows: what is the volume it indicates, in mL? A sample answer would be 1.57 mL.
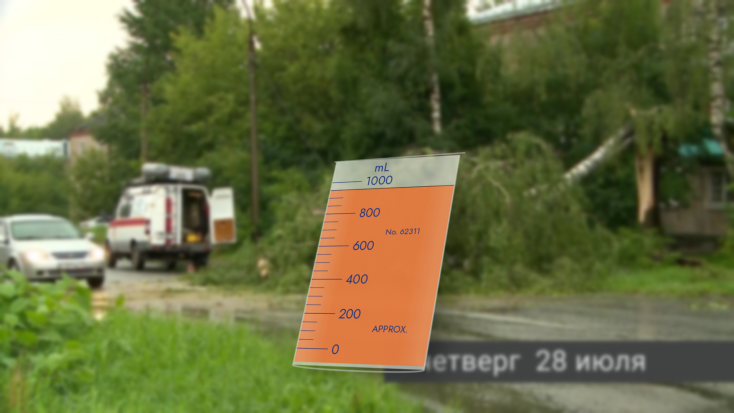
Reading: 950 mL
